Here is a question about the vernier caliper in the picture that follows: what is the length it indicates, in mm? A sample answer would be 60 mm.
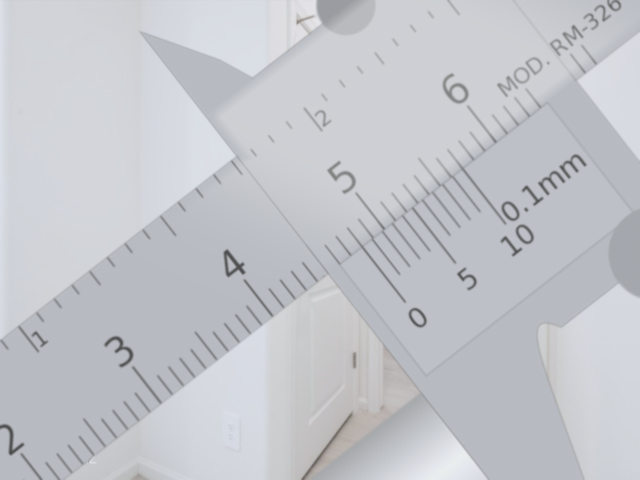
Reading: 48.0 mm
